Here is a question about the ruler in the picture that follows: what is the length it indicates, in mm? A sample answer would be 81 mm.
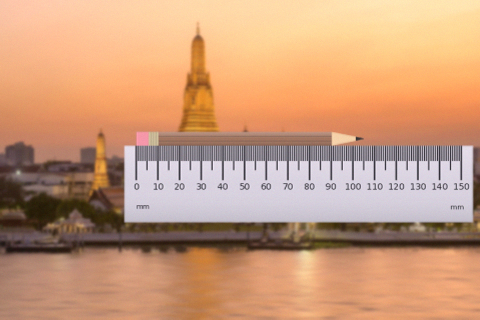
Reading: 105 mm
